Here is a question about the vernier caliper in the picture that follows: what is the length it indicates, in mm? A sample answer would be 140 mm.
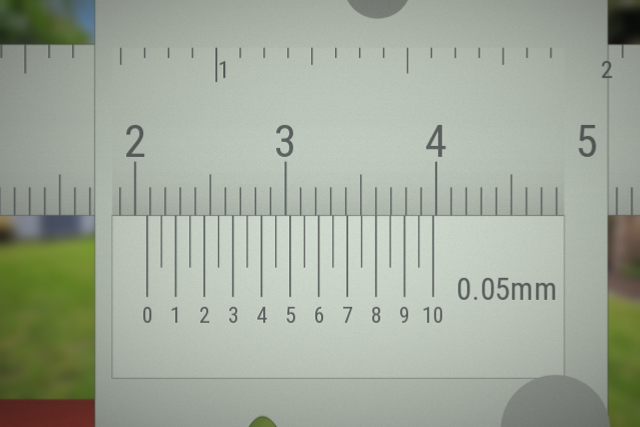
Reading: 20.8 mm
